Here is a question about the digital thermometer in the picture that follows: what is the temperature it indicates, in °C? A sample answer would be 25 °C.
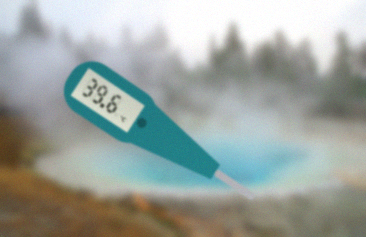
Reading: 39.6 °C
